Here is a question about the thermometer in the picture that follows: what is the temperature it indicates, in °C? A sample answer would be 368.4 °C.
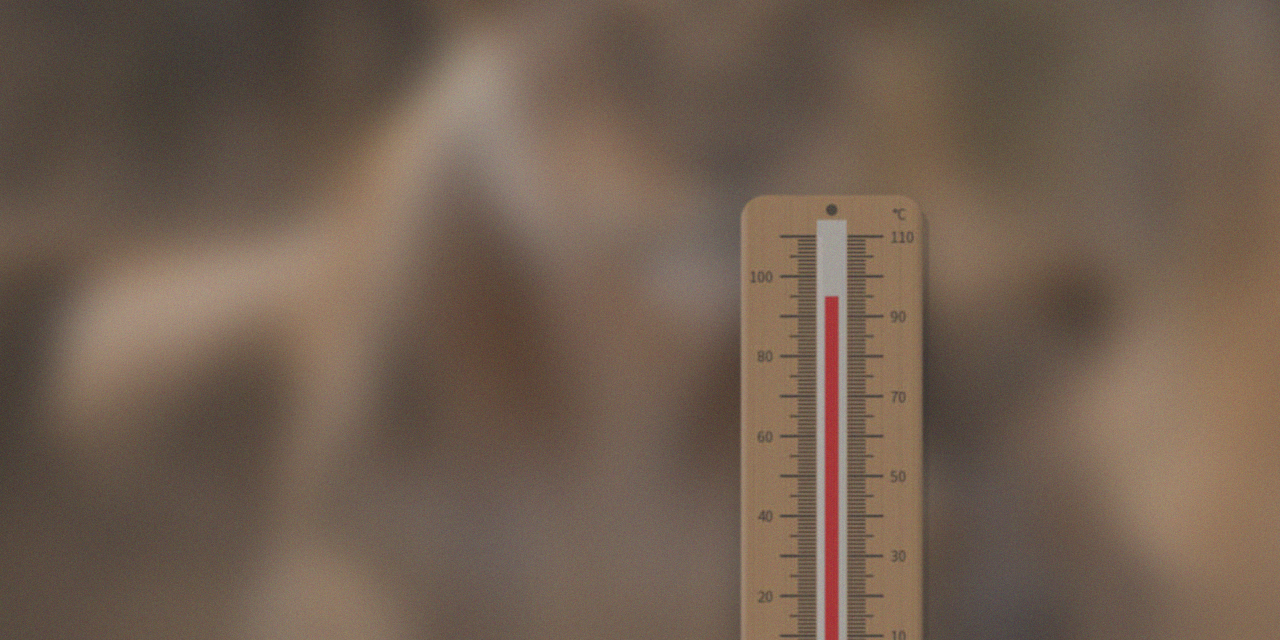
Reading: 95 °C
